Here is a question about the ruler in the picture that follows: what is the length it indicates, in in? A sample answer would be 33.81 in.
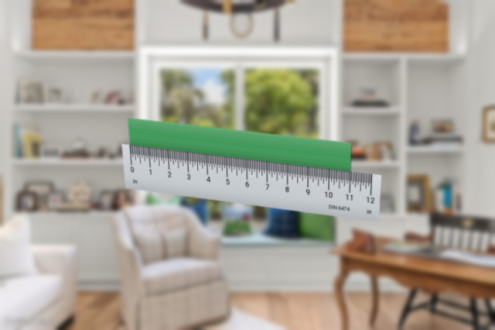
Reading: 11 in
